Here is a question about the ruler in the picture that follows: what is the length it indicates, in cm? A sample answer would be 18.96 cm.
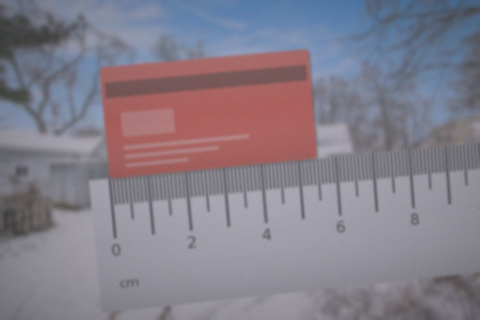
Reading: 5.5 cm
